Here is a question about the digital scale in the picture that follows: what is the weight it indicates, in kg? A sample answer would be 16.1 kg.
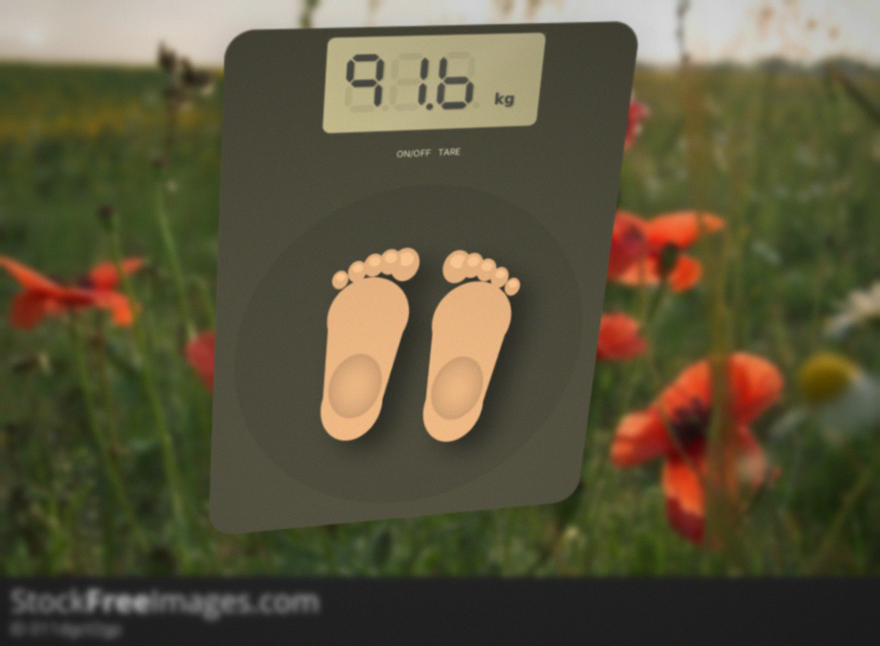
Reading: 91.6 kg
